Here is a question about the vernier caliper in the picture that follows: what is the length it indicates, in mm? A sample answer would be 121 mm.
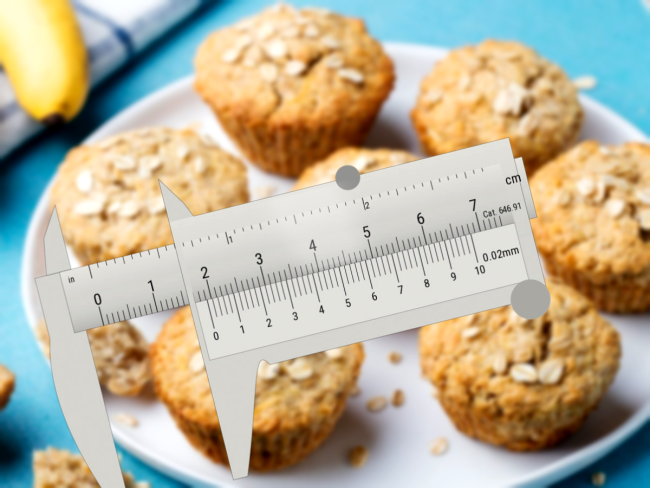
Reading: 19.2 mm
